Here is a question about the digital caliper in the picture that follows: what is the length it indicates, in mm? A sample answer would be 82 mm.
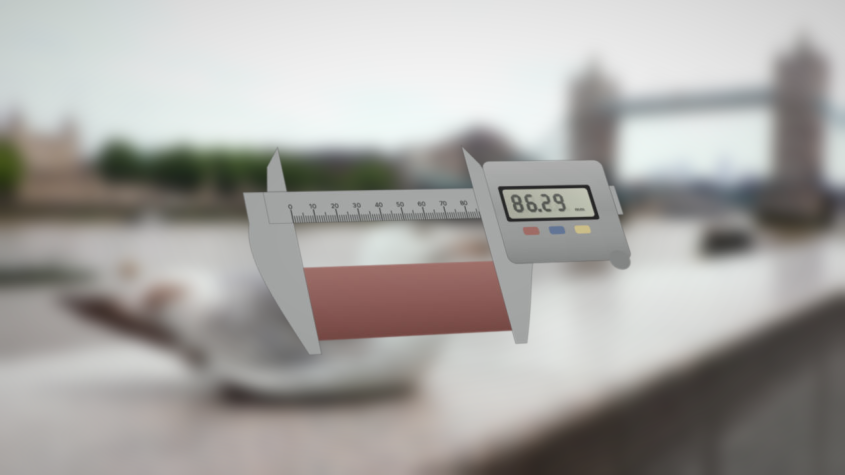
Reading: 86.29 mm
